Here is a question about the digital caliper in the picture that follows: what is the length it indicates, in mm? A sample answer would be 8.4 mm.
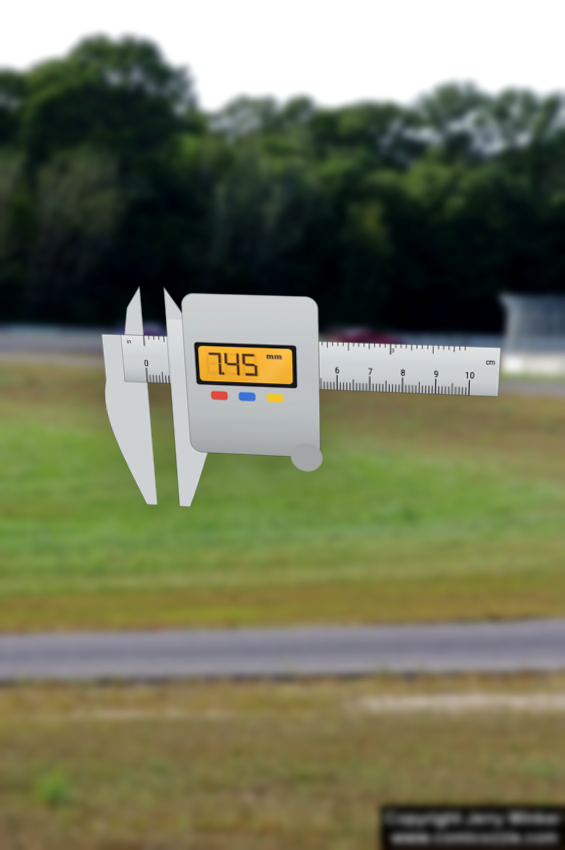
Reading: 7.45 mm
